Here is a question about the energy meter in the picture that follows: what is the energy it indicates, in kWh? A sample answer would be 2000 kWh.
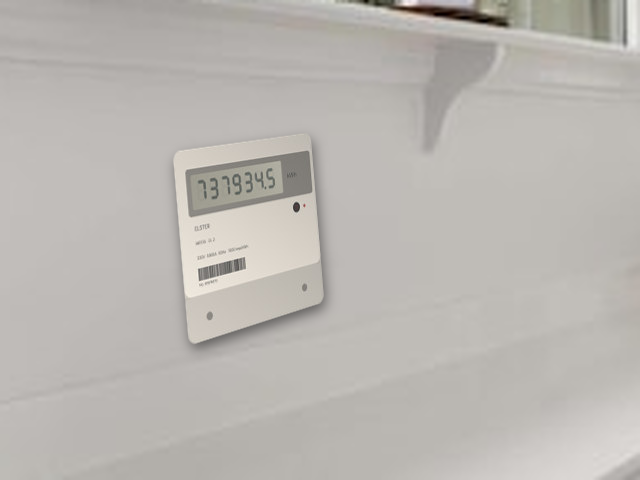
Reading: 737934.5 kWh
